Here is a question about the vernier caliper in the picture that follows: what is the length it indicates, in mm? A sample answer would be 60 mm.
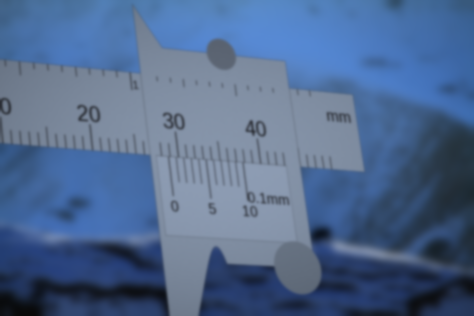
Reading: 28.8 mm
